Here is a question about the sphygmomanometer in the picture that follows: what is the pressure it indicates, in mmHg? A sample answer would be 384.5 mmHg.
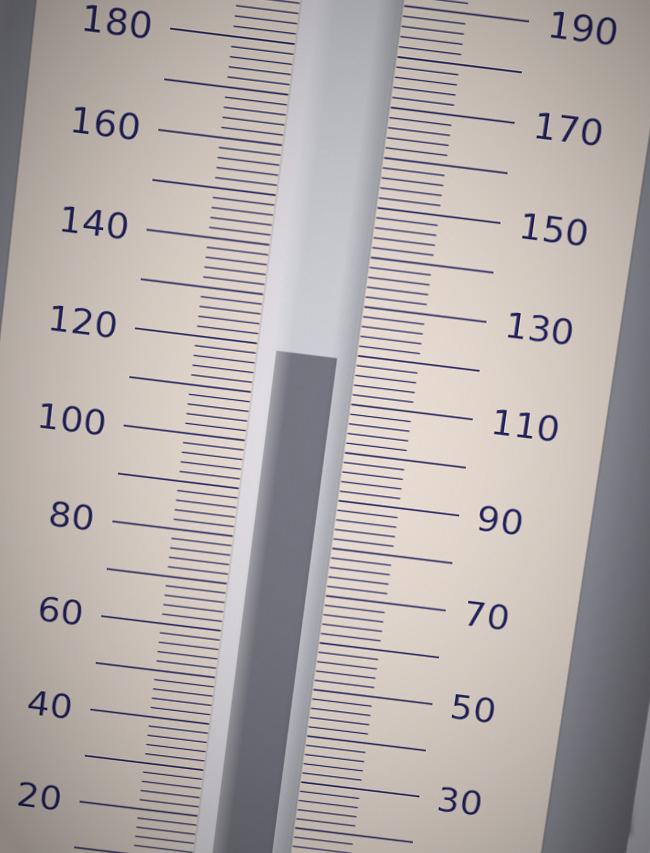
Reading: 119 mmHg
